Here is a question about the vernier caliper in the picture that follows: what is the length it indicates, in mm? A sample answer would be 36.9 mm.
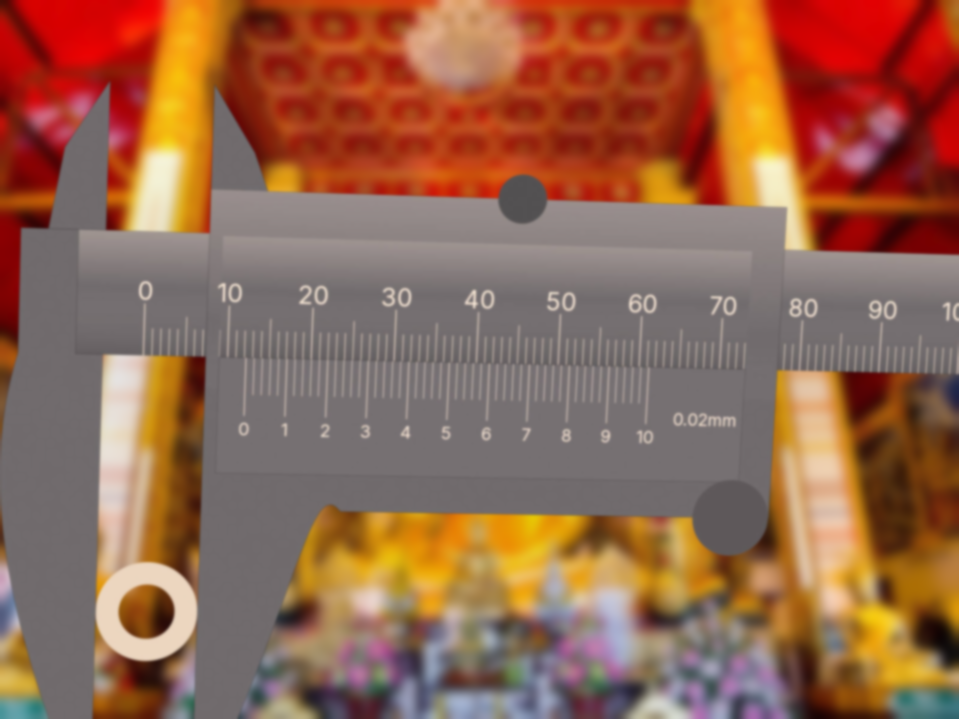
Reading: 12.2 mm
